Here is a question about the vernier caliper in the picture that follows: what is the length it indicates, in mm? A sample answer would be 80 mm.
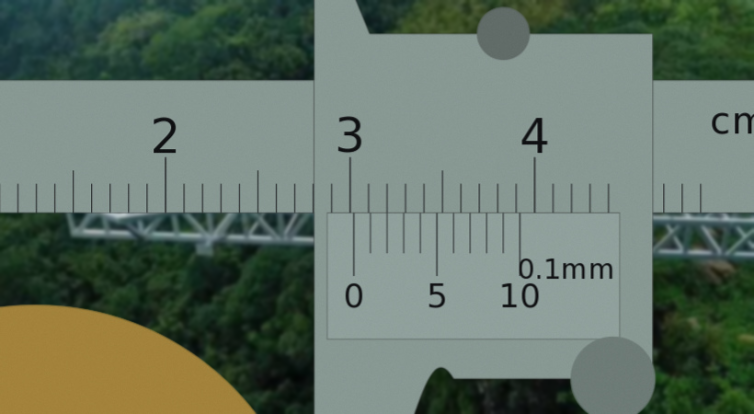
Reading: 30.2 mm
